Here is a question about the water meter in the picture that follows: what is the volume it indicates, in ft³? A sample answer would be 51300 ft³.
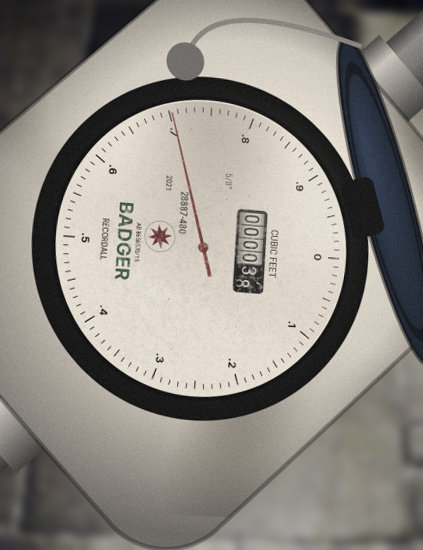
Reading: 37.70 ft³
